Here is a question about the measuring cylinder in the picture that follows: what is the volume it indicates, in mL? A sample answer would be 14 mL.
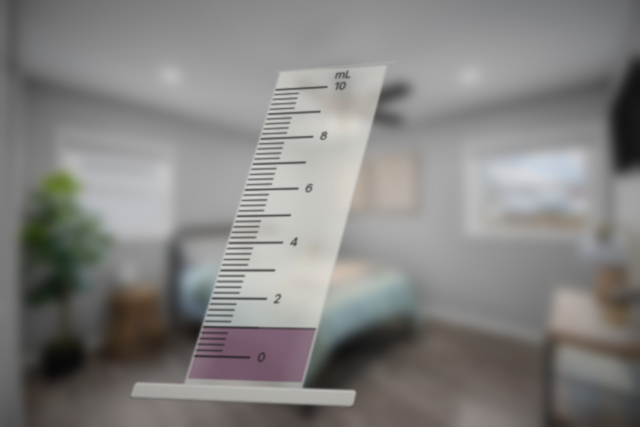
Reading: 1 mL
